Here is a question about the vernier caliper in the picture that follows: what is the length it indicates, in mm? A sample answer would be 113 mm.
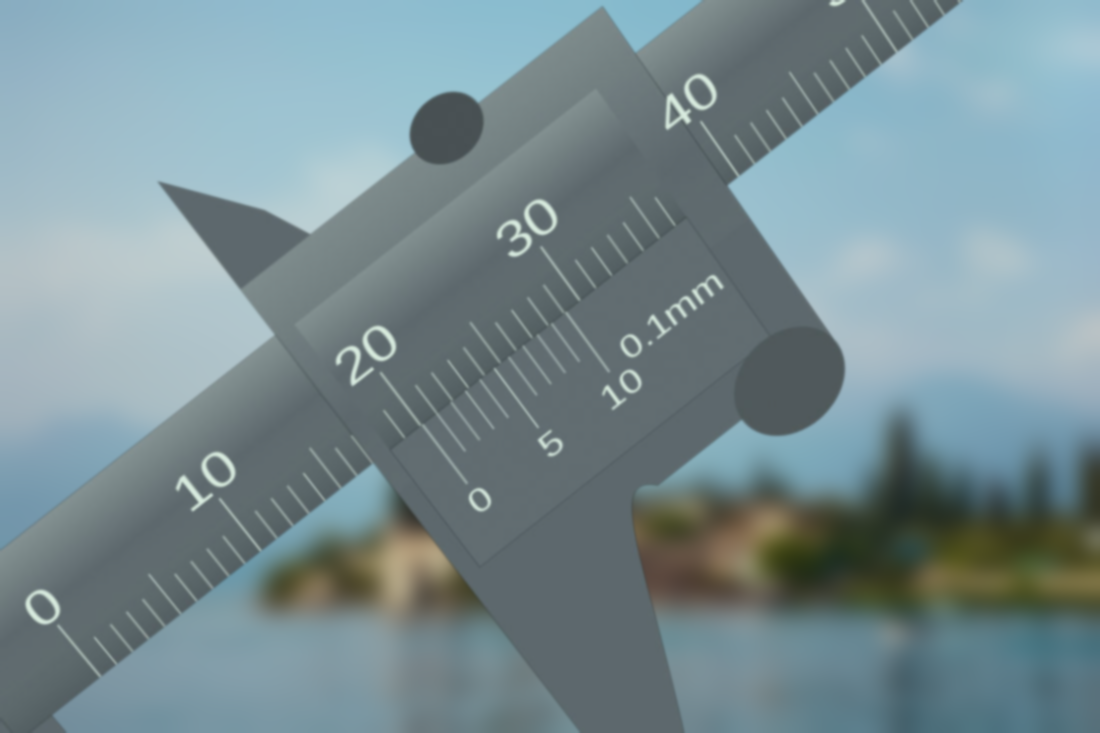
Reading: 20.1 mm
